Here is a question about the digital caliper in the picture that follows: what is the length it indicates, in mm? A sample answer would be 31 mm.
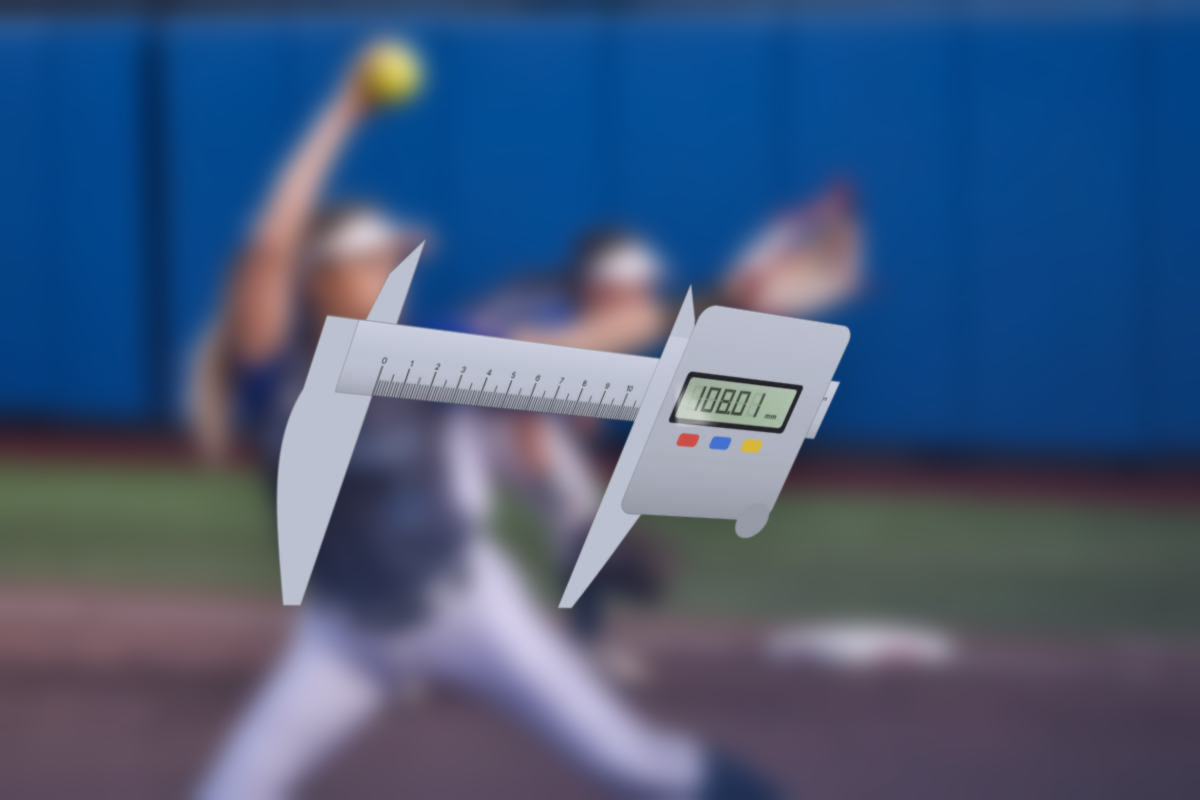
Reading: 108.01 mm
